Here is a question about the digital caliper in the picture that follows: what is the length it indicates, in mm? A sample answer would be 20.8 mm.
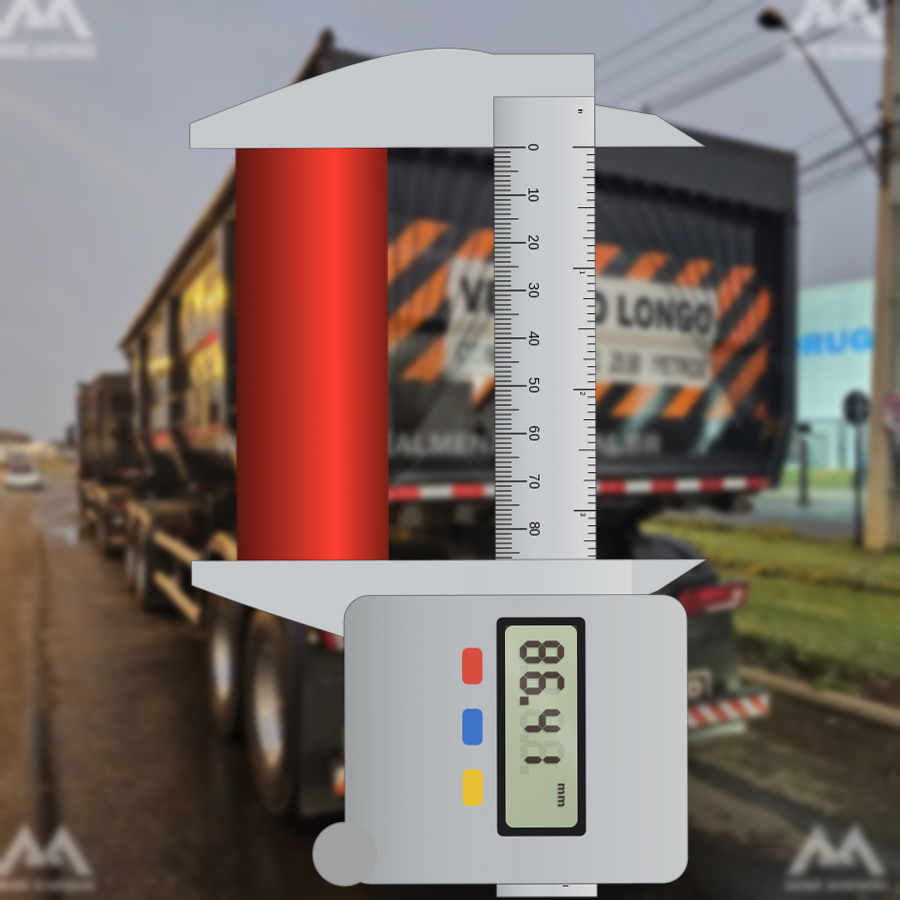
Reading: 86.41 mm
